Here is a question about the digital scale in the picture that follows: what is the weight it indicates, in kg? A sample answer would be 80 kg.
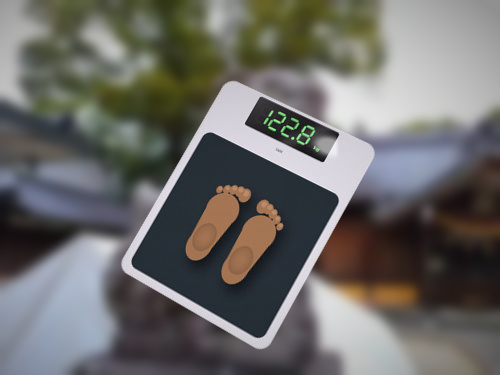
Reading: 122.8 kg
